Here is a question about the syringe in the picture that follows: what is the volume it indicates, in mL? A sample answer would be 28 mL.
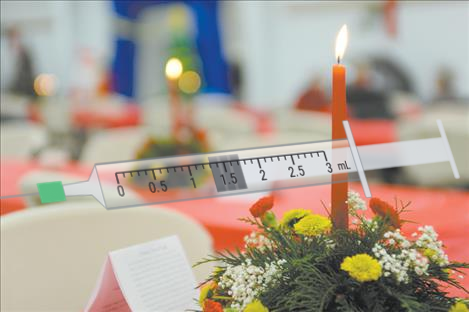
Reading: 1.3 mL
